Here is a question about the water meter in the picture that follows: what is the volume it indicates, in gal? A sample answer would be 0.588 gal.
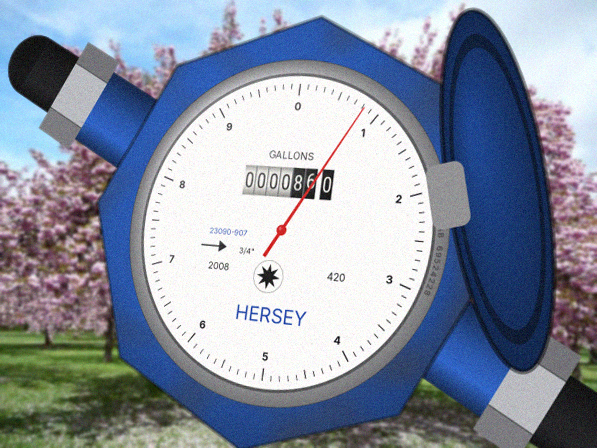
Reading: 860.8 gal
